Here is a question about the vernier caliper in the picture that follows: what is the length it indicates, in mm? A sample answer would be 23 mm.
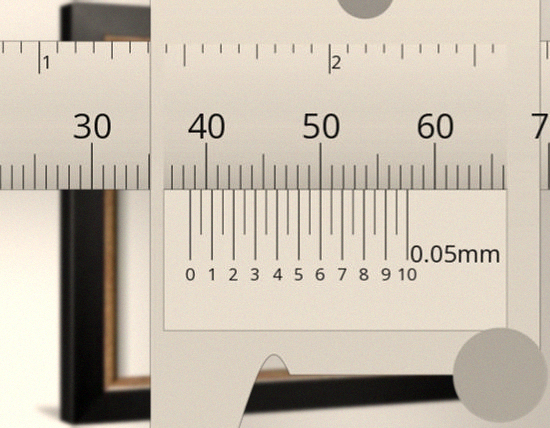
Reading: 38.6 mm
